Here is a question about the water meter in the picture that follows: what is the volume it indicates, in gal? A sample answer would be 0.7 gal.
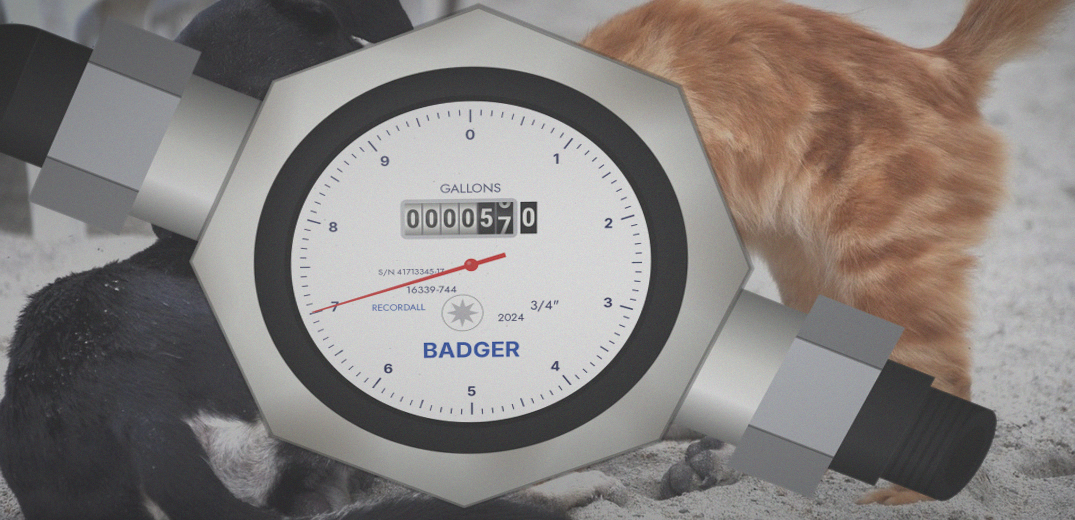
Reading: 567.0 gal
